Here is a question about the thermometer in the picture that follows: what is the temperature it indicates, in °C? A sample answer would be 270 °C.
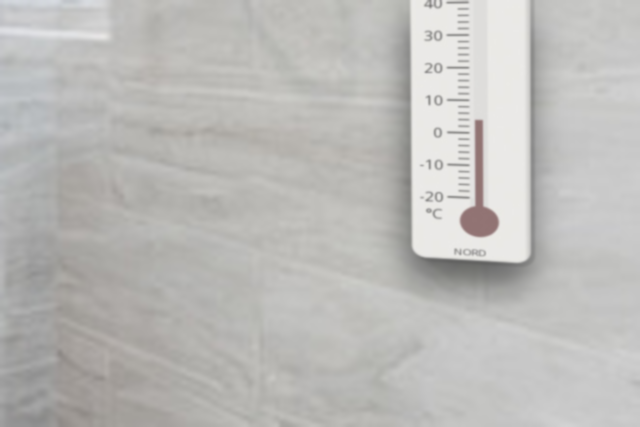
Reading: 4 °C
